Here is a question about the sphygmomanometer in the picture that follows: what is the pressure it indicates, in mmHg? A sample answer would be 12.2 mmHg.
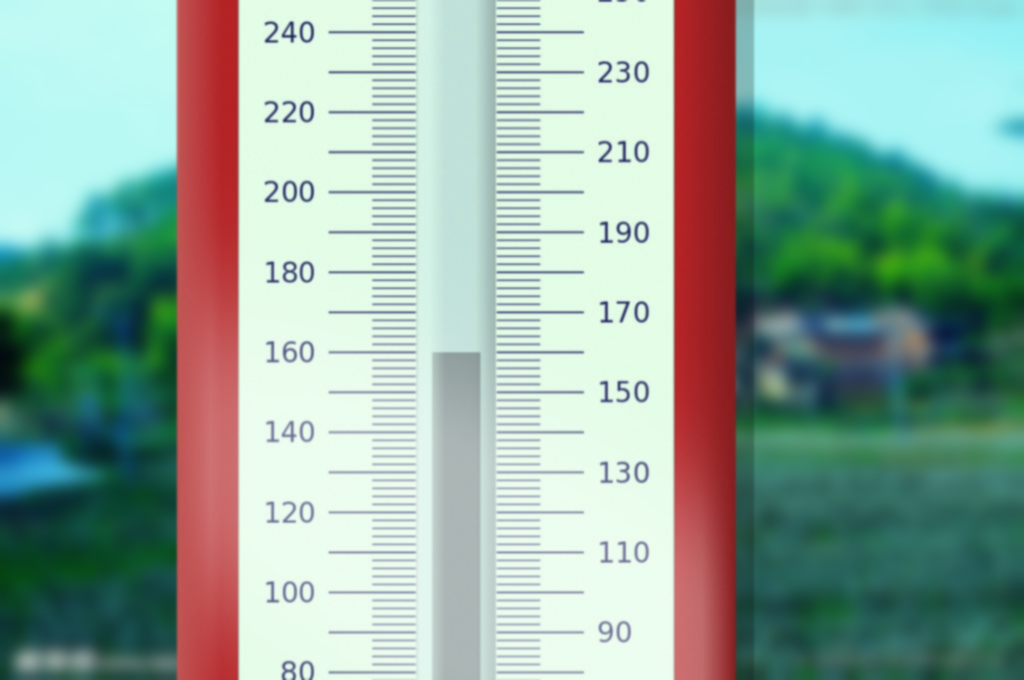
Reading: 160 mmHg
